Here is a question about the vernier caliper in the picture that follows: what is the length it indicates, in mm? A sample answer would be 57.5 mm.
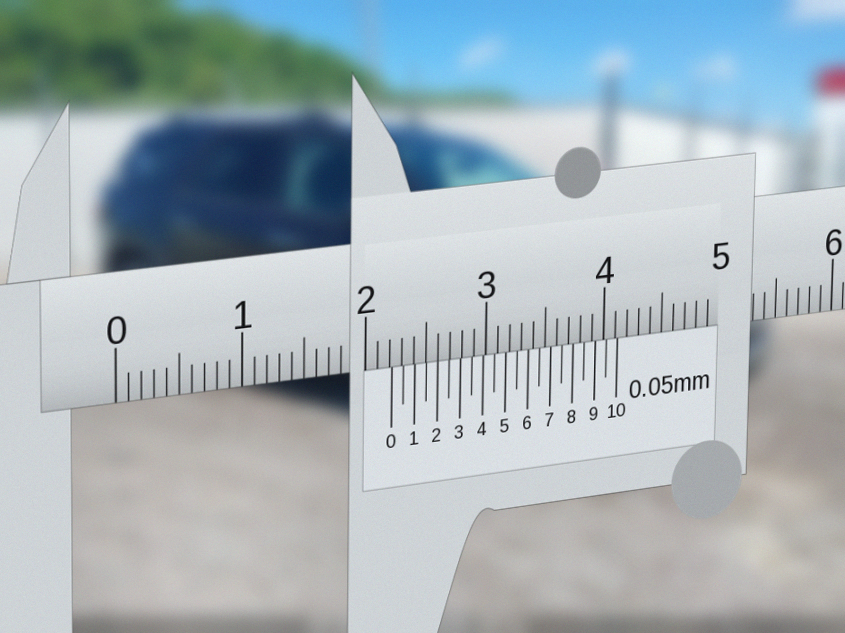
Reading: 22.2 mm
